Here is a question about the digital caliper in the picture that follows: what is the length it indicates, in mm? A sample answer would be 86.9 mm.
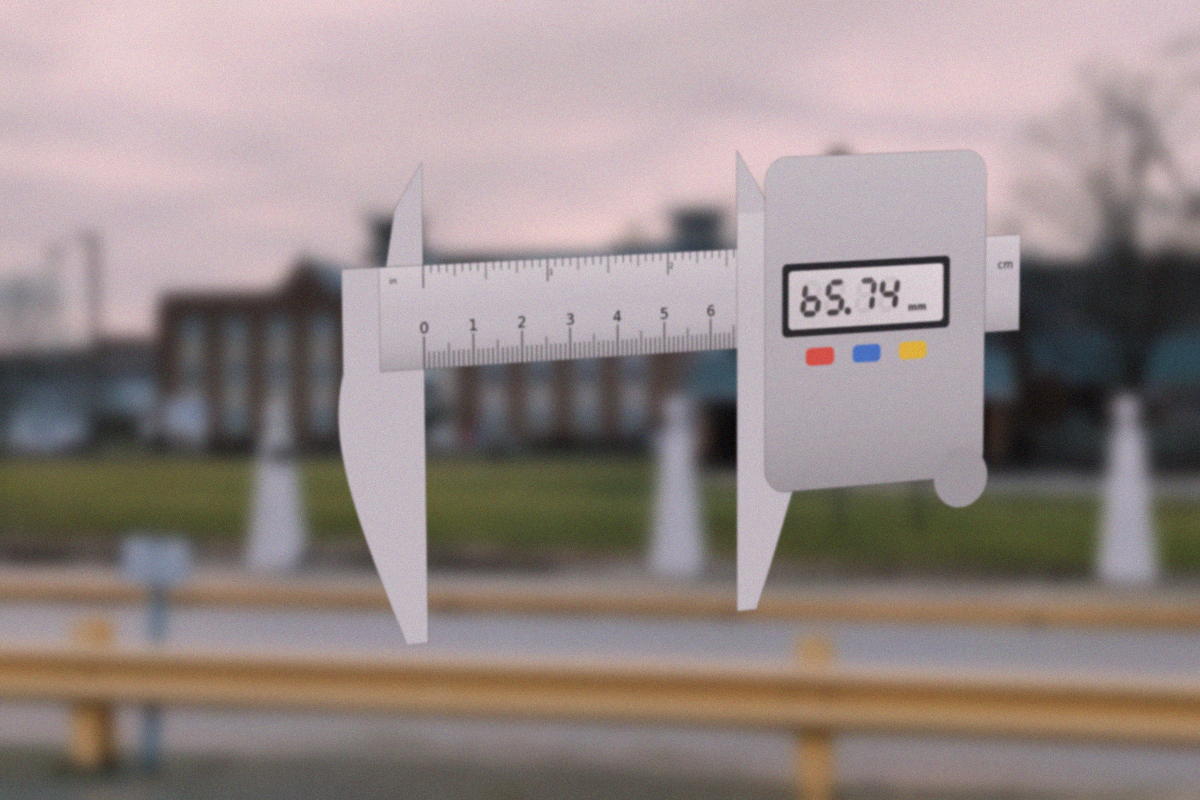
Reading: 65.74 mm
